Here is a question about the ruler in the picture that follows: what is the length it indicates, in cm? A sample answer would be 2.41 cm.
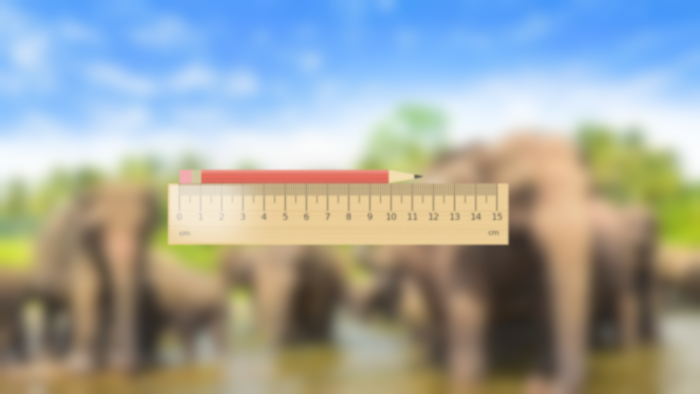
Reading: 11.5 cm
